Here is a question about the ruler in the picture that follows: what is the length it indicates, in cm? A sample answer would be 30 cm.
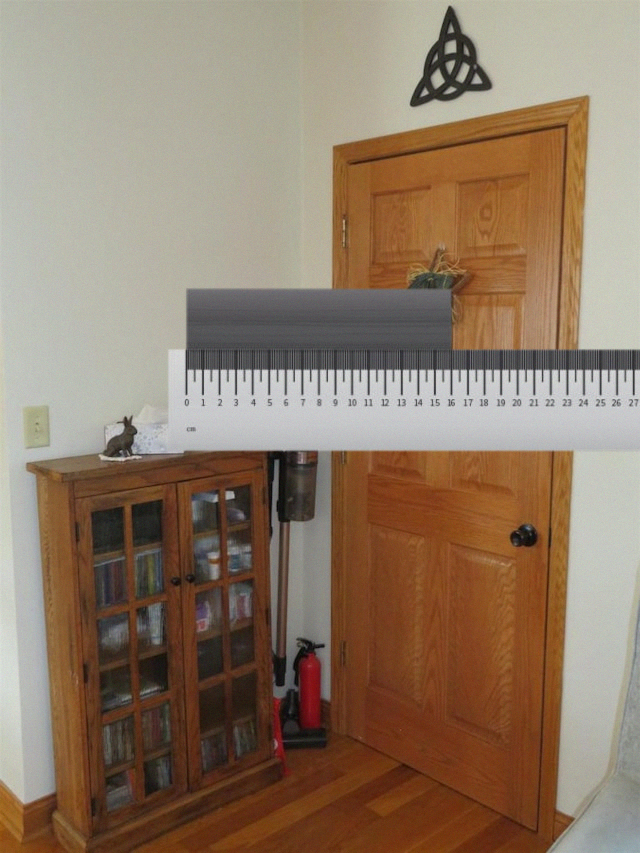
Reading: 16 cm
